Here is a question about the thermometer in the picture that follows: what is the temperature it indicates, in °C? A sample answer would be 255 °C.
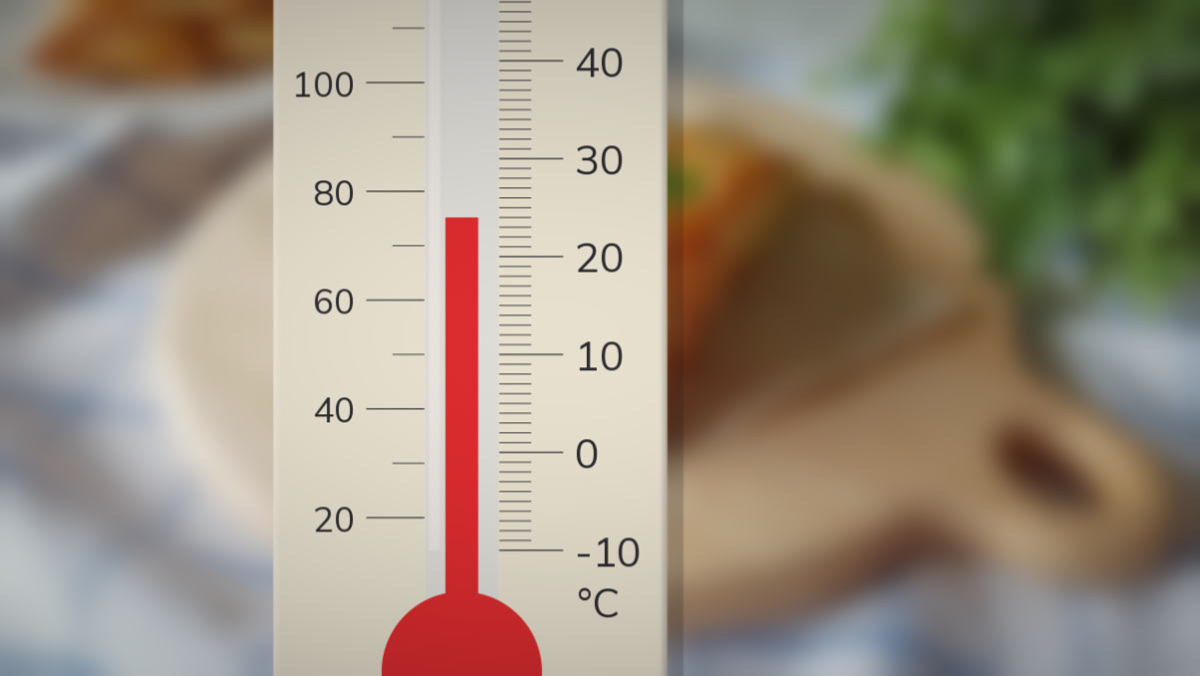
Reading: 24 °C
